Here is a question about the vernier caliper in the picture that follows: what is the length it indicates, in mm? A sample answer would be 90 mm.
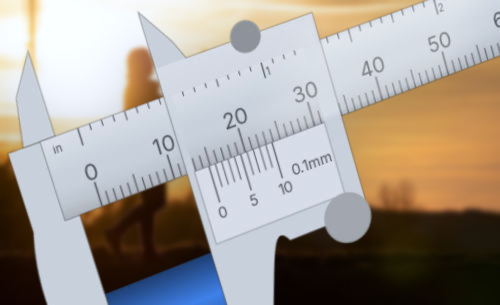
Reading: 14.8 mm
